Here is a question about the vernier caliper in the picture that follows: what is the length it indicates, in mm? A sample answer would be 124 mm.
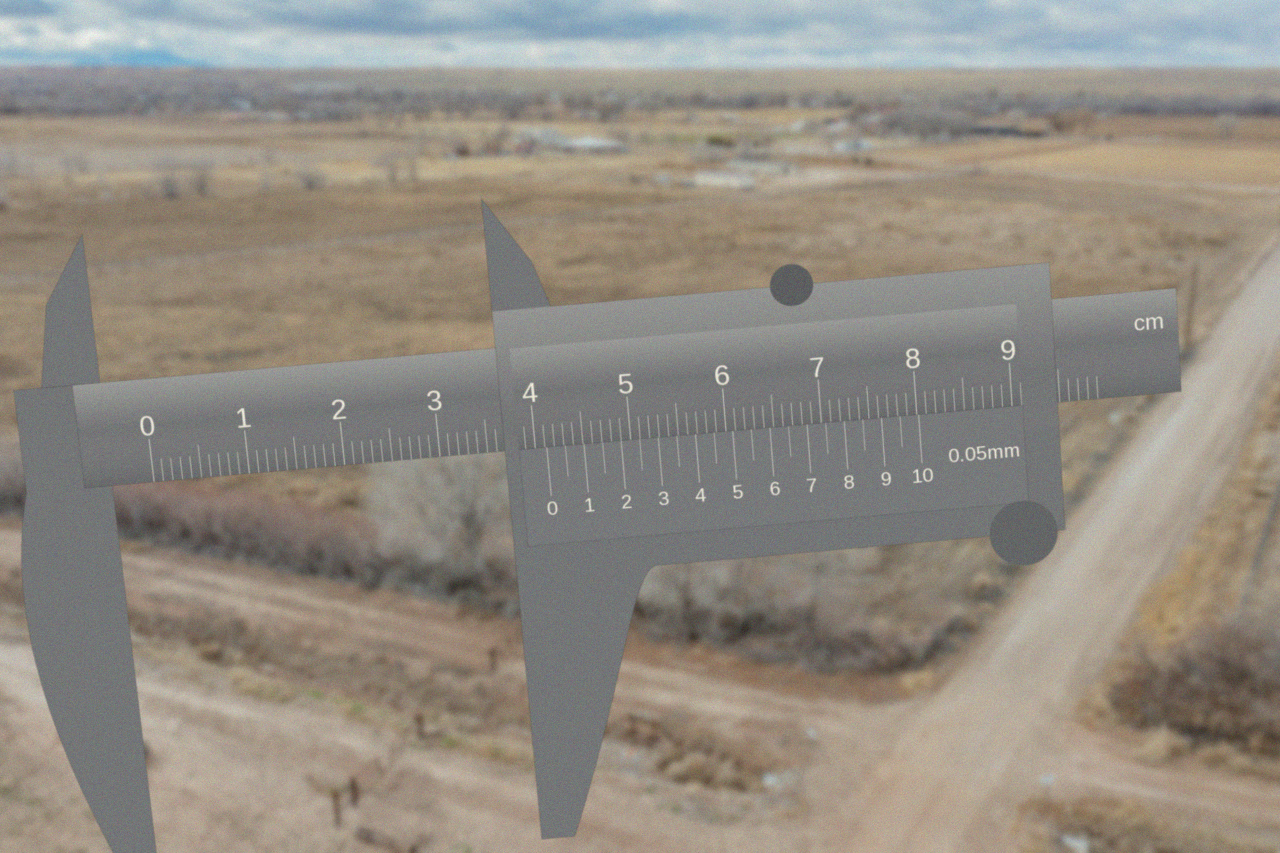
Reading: 41.2 mm
